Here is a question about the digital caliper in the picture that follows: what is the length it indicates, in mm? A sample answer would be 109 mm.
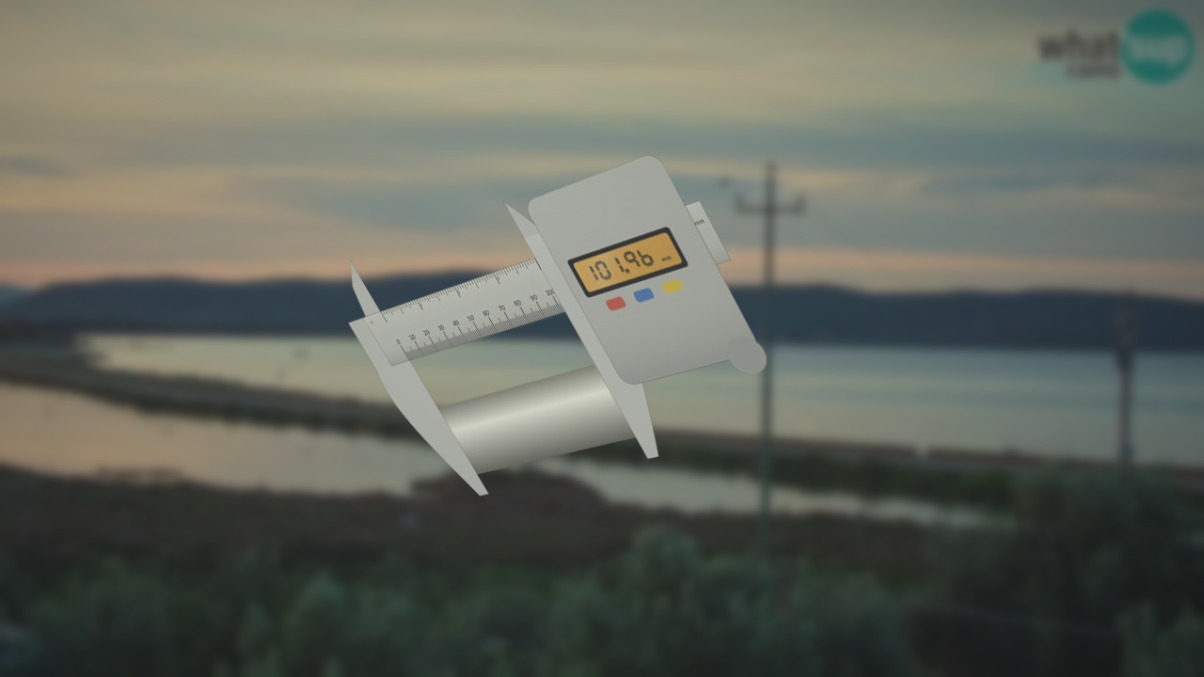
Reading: 101.96 mm
